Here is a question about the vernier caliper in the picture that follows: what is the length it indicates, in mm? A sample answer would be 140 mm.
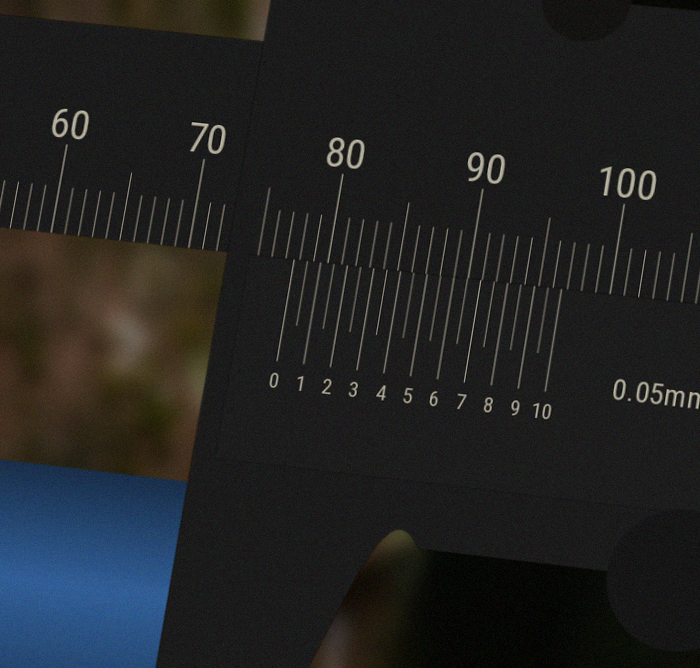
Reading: 77.6 mm
